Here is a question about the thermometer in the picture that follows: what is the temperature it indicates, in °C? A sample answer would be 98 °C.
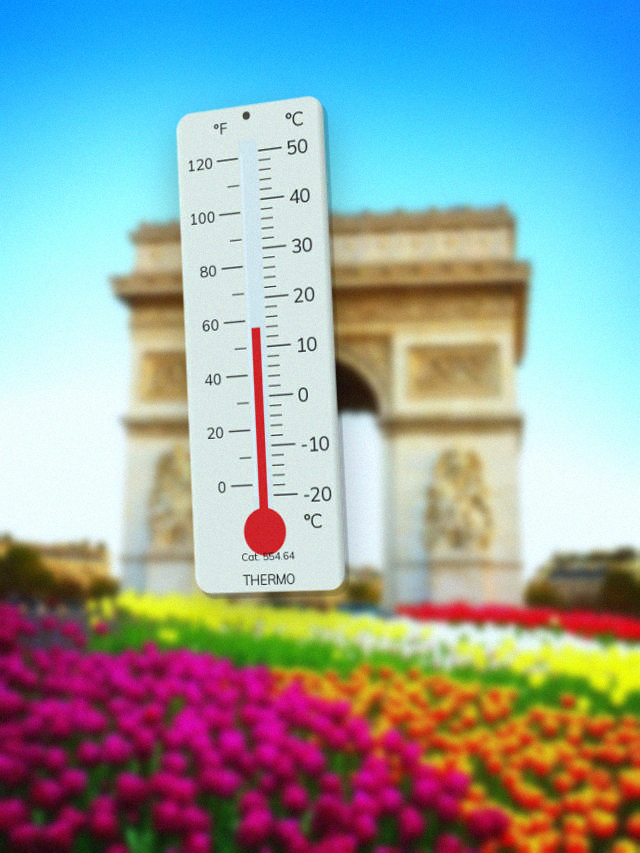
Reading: 14 °C
